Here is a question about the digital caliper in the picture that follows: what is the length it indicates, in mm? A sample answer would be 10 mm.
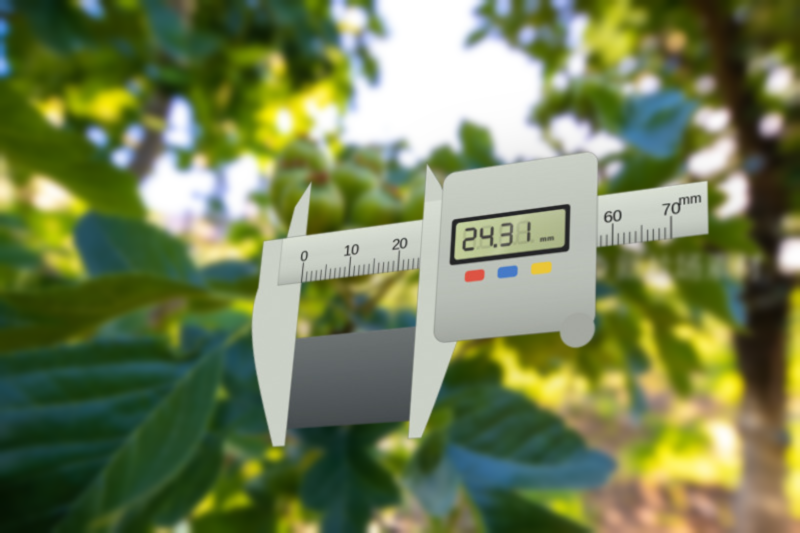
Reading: 24.31 mm
